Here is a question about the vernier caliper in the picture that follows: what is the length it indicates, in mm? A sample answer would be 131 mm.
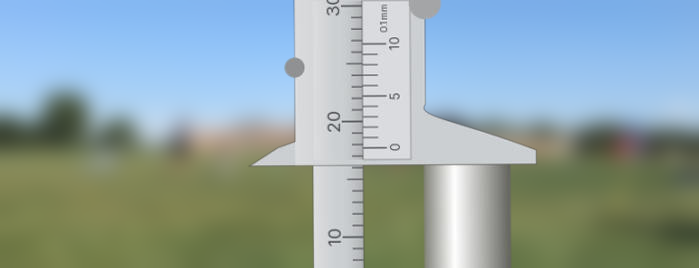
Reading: 17.7 mm
